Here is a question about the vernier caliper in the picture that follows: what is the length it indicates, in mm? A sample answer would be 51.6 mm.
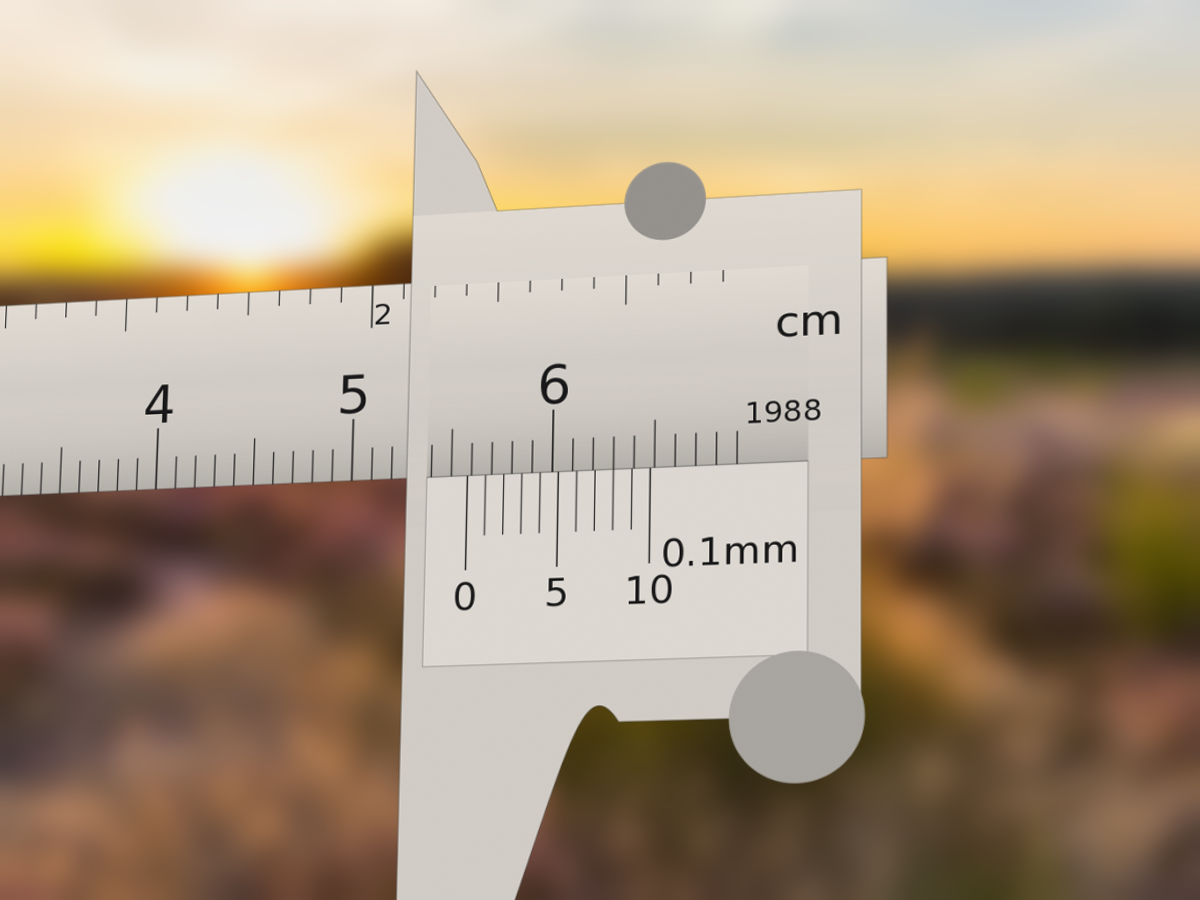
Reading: 55.8 mm
